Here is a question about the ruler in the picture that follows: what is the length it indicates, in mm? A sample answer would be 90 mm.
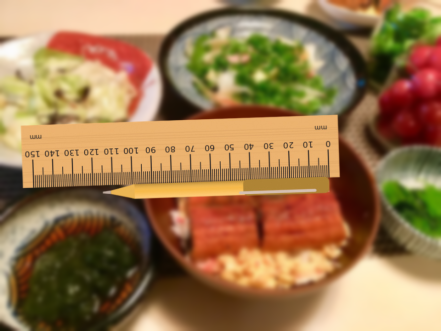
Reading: 115 mm
